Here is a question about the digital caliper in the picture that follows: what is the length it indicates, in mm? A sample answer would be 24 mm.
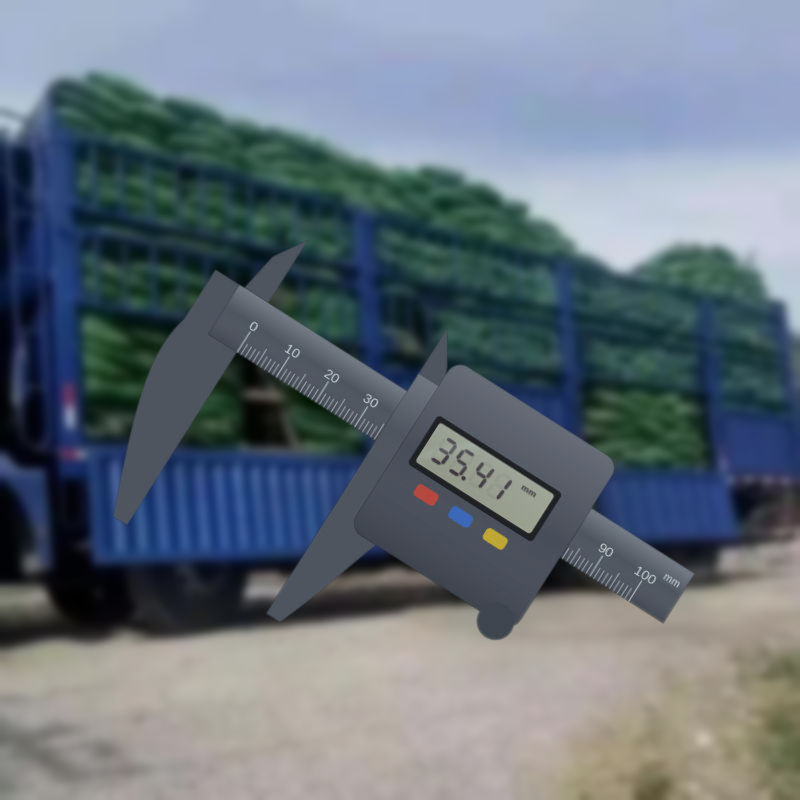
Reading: 35.41 mm
